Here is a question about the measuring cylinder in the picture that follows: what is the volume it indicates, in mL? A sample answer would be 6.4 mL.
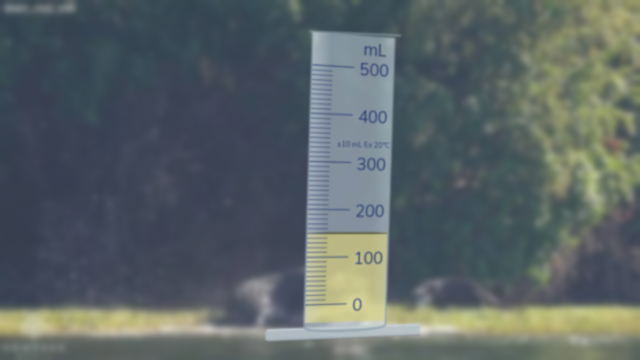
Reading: 150 mL
